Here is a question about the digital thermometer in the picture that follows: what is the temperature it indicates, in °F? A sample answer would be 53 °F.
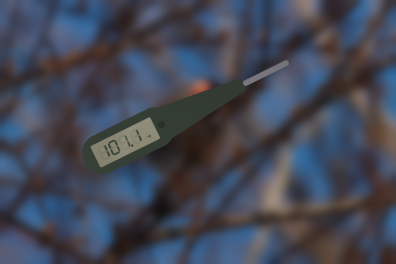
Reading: 101.1 °F
